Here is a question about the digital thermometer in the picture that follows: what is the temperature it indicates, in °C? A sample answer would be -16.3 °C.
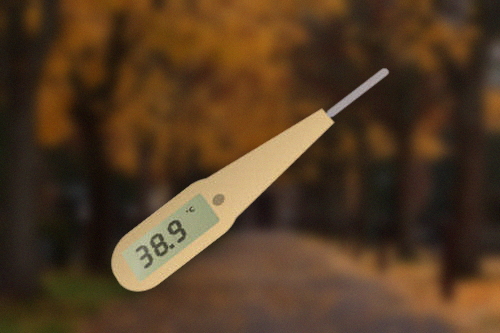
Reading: 38.9 °C
